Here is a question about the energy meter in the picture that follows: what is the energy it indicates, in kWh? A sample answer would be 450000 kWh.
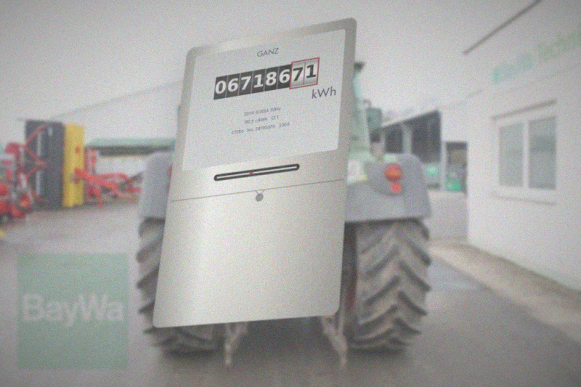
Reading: 67186.71 kWh
